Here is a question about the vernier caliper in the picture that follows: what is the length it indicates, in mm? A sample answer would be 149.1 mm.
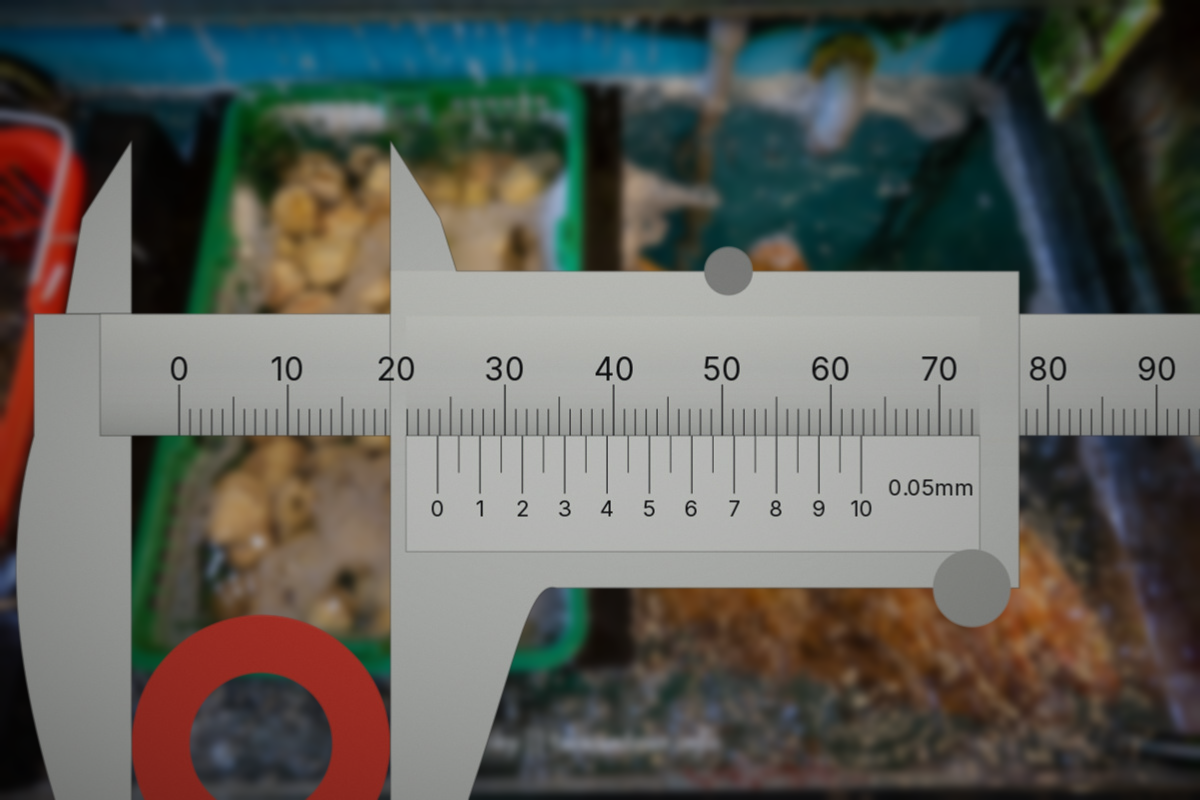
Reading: 23.8 mm
